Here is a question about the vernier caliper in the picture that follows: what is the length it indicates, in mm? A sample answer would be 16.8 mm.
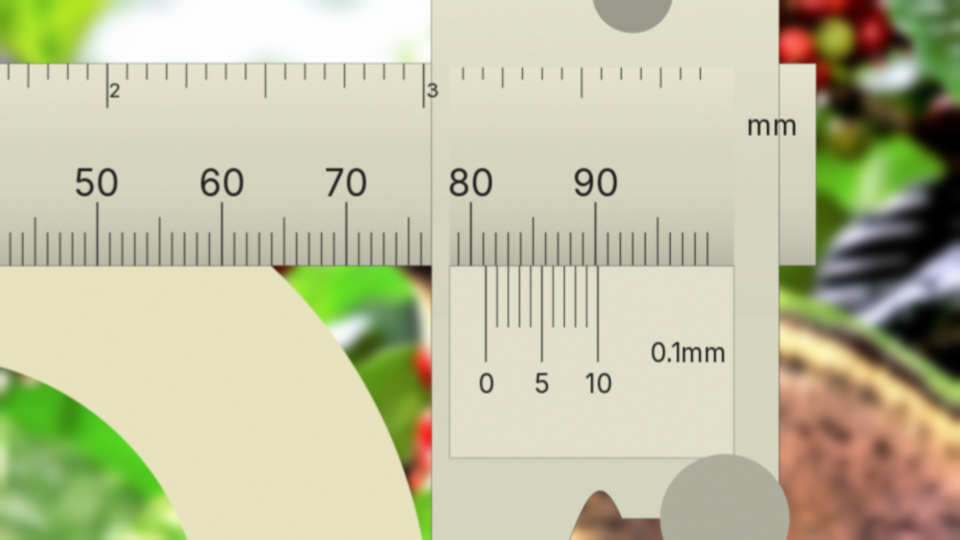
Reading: 81.2 mm
